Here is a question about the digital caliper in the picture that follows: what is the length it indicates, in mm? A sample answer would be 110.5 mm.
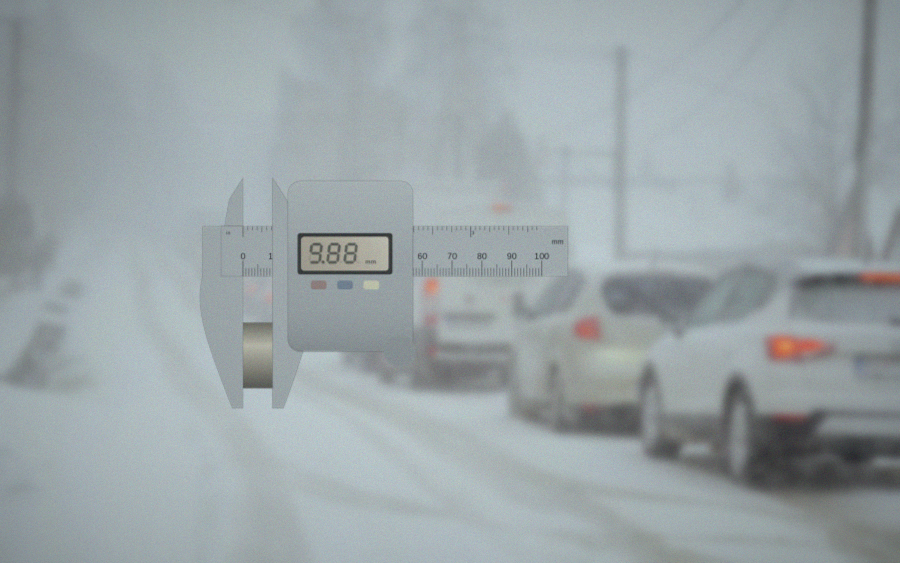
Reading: 9.88 mm
